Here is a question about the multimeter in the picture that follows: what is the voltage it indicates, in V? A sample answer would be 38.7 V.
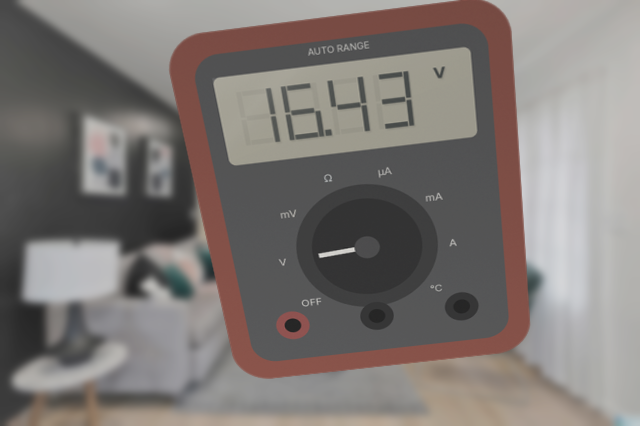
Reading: 16.43 V
